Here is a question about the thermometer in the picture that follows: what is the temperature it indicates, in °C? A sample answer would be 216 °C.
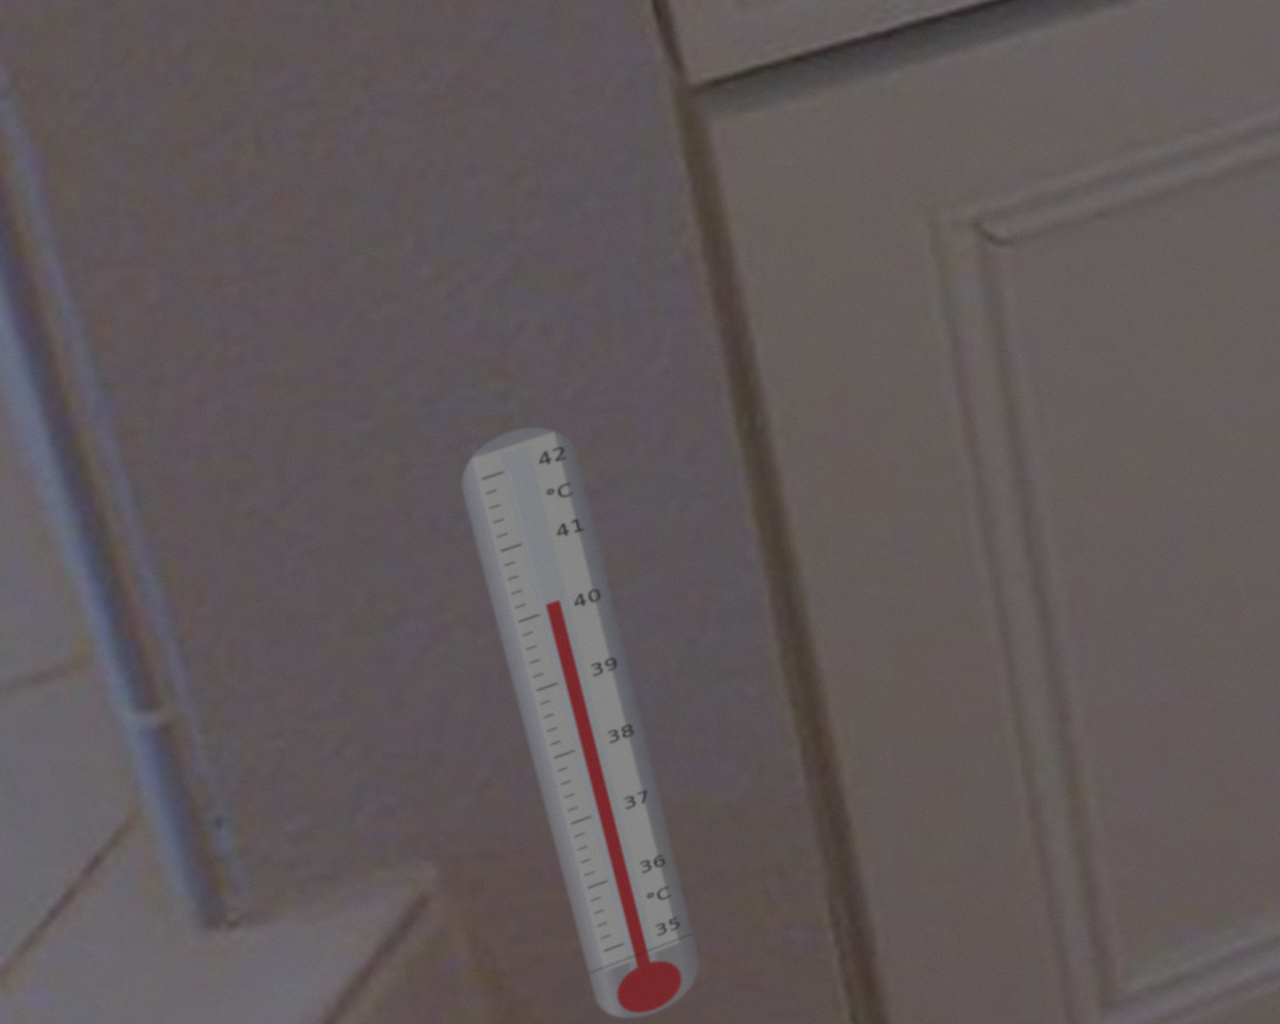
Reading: 40.1 °C
